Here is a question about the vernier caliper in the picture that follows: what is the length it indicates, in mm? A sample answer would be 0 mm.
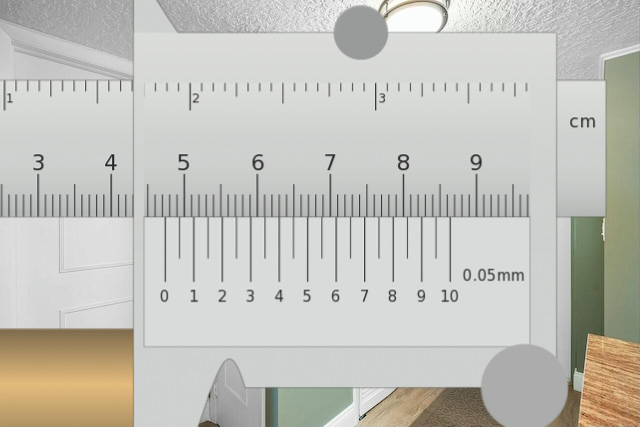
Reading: 47.4 mm
